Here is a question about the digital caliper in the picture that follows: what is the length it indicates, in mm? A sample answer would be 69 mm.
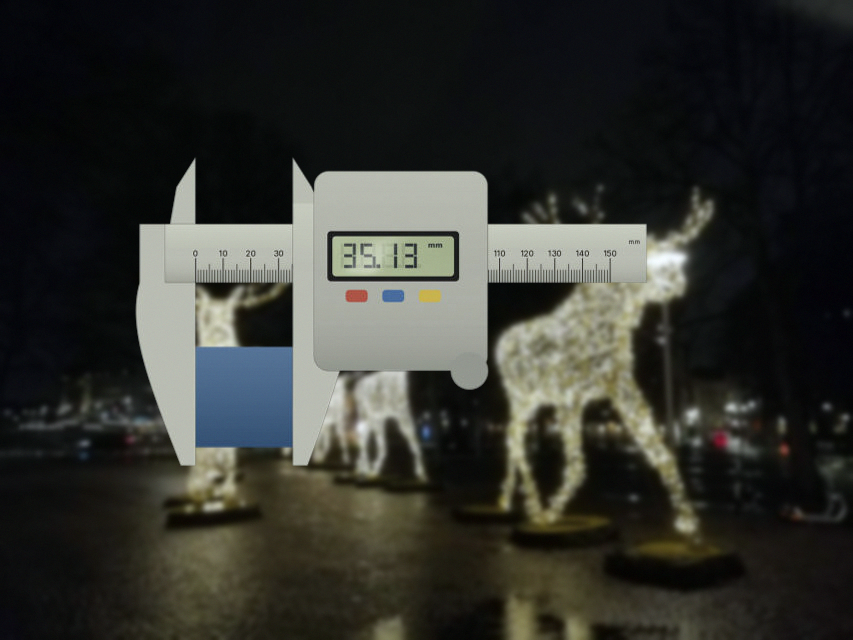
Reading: 35.13 mm
